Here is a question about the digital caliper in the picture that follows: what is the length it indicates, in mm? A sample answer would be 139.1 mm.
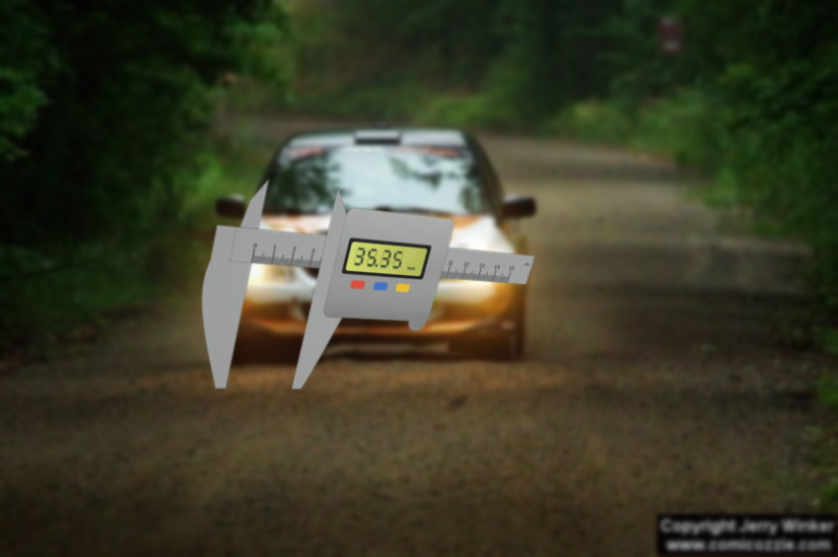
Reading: 35.35 mm
